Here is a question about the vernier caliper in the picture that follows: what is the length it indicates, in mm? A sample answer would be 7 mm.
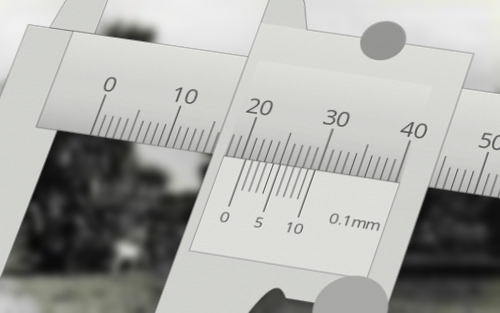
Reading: 20.6 mm
